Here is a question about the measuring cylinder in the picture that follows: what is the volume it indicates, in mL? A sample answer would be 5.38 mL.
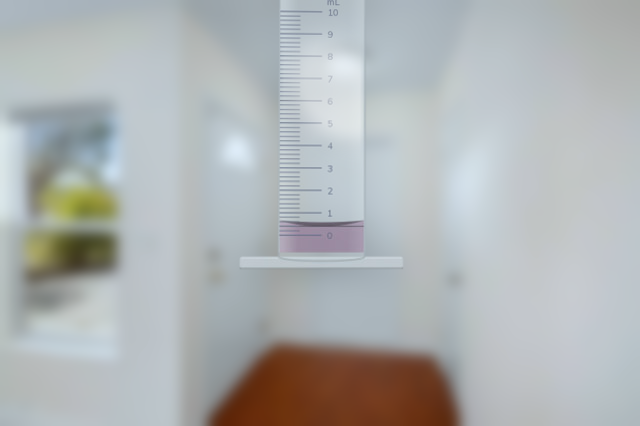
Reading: 0.4 mL
